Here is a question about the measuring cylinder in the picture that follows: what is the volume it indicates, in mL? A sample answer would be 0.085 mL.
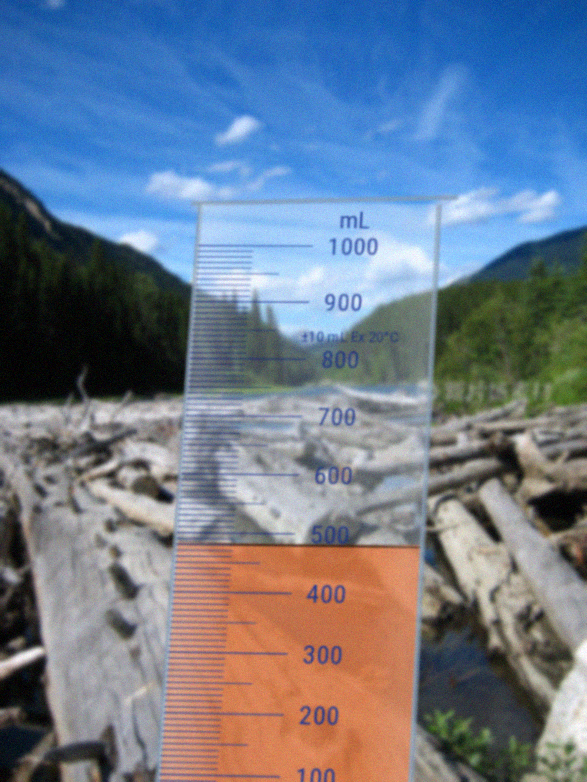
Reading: 480 mL
